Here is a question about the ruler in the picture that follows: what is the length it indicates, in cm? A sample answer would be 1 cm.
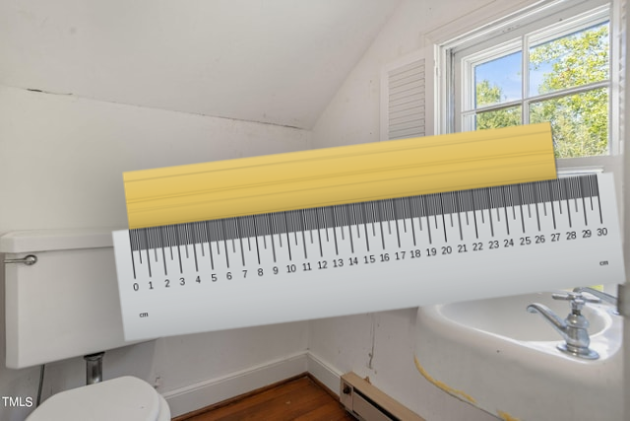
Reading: 27.5 cm
